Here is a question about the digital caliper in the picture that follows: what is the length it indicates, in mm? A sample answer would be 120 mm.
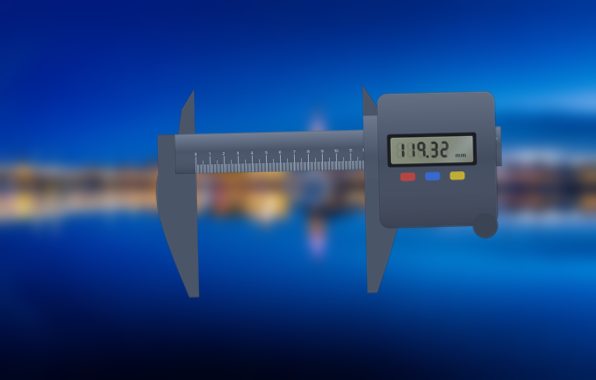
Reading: 119.32 mm
